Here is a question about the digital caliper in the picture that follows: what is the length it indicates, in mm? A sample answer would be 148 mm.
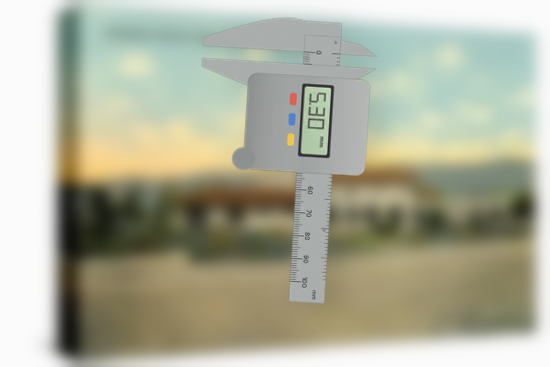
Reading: 5.30 mm
